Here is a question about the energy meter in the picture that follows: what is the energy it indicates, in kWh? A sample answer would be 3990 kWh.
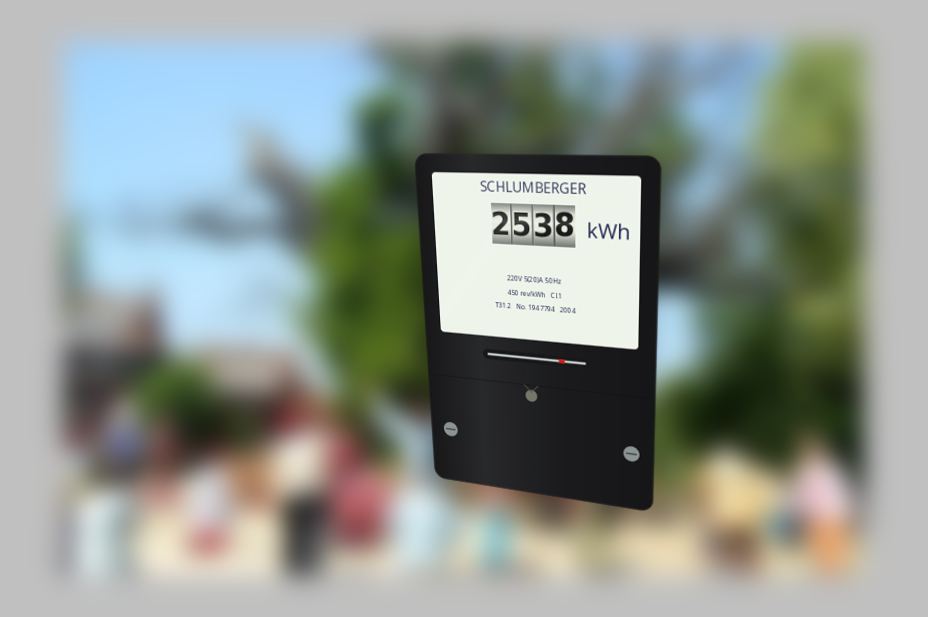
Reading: 2538 kWh
